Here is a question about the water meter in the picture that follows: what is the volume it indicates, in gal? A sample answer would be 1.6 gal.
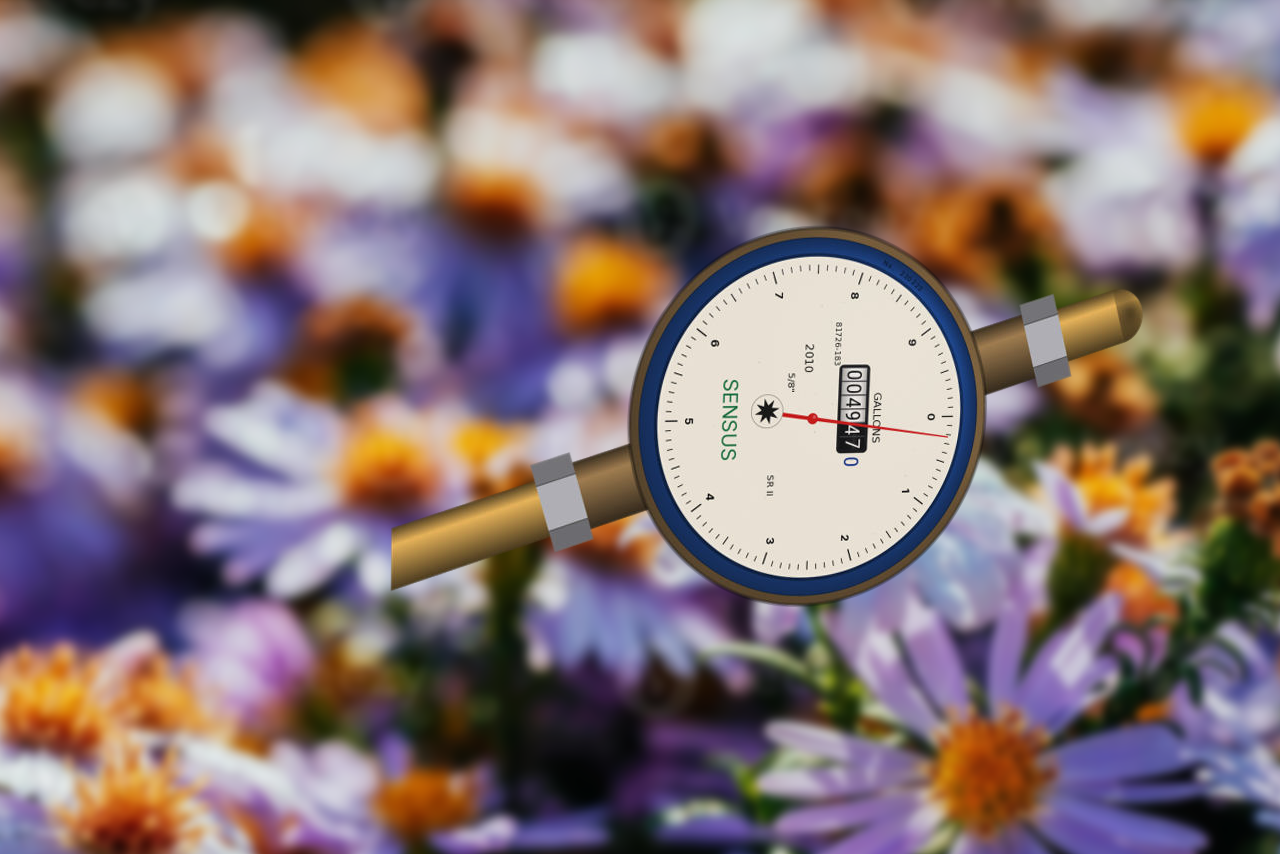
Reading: 49470.2 gal
